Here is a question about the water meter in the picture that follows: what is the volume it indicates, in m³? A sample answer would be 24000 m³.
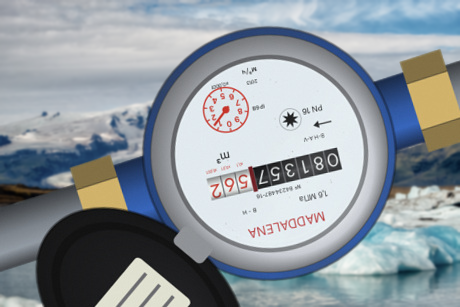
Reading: 81357.5621 m³
